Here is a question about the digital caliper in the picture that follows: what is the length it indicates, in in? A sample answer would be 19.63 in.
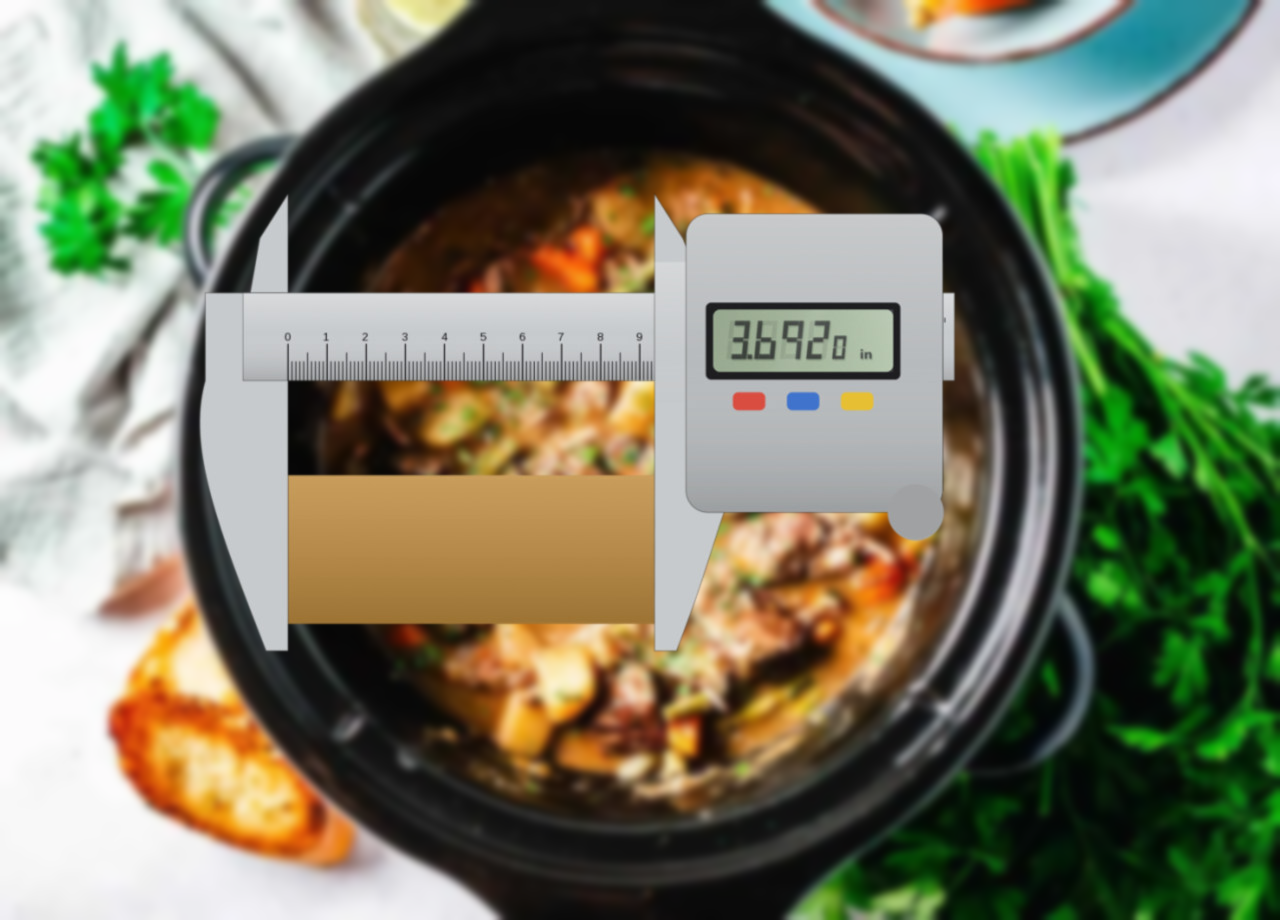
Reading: 3.6920 in
